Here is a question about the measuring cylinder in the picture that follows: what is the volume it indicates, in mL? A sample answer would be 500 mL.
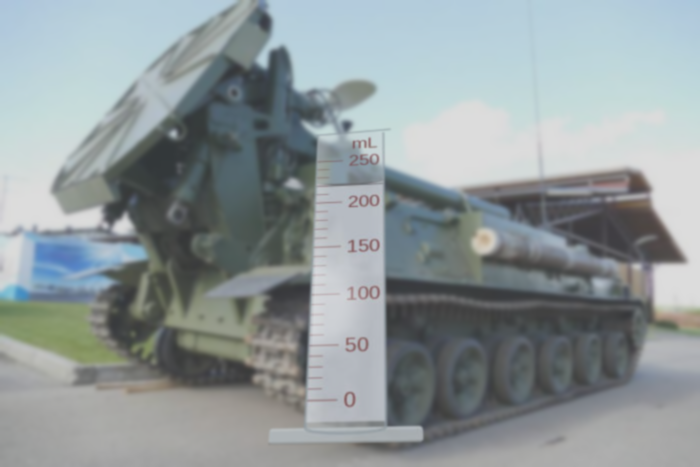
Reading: 220 mL
